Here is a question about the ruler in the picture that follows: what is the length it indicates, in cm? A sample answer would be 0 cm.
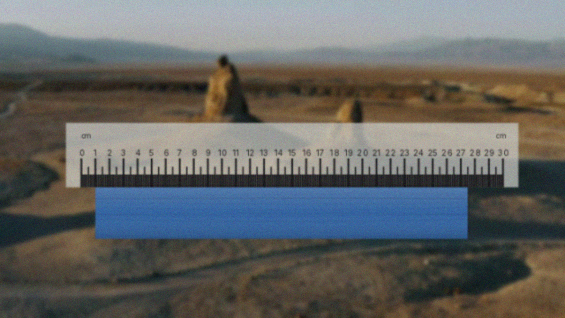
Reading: 26.5 cm
